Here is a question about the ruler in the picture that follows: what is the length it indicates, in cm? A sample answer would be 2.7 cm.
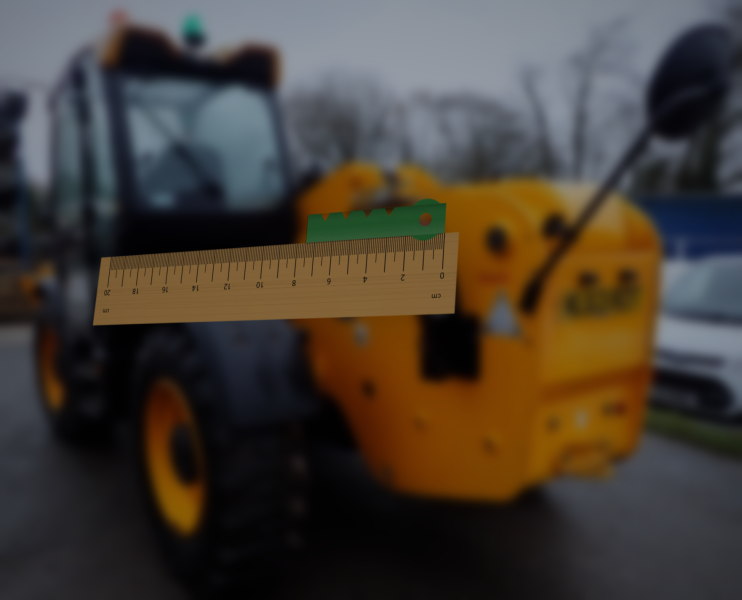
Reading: 7.5 cm
